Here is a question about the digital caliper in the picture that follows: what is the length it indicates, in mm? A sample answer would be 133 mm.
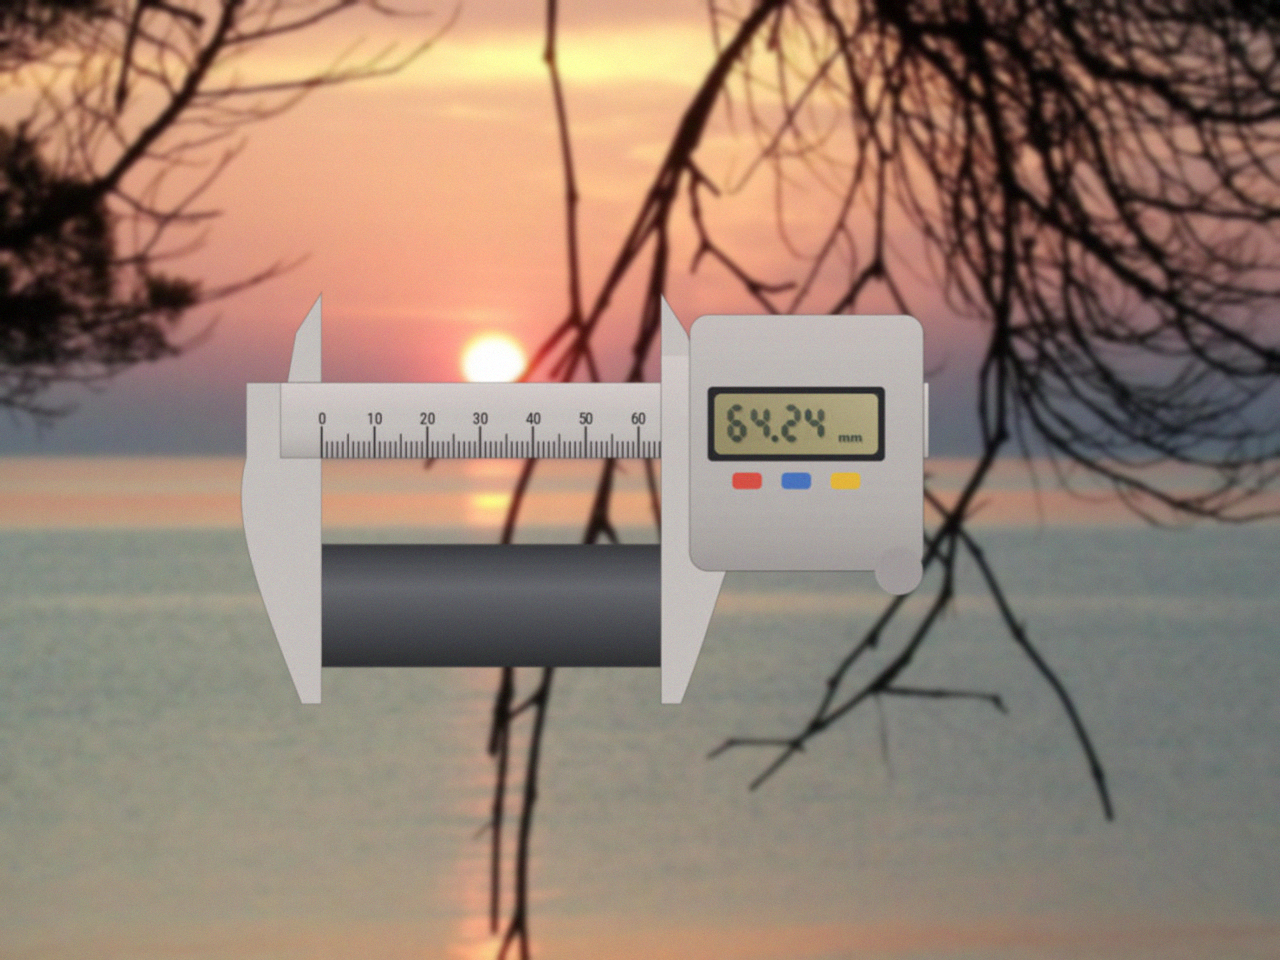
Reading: 64.24 mm
